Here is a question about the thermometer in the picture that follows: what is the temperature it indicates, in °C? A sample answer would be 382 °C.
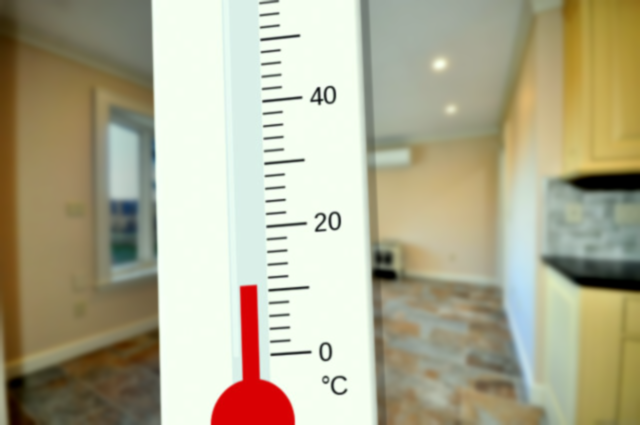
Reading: 11 °C
